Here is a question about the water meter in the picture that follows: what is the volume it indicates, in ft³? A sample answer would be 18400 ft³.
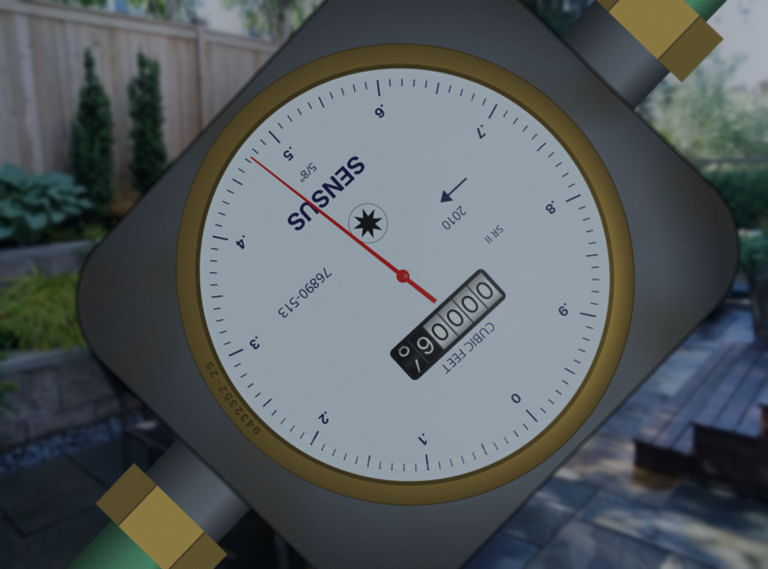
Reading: 67.47 ft³
